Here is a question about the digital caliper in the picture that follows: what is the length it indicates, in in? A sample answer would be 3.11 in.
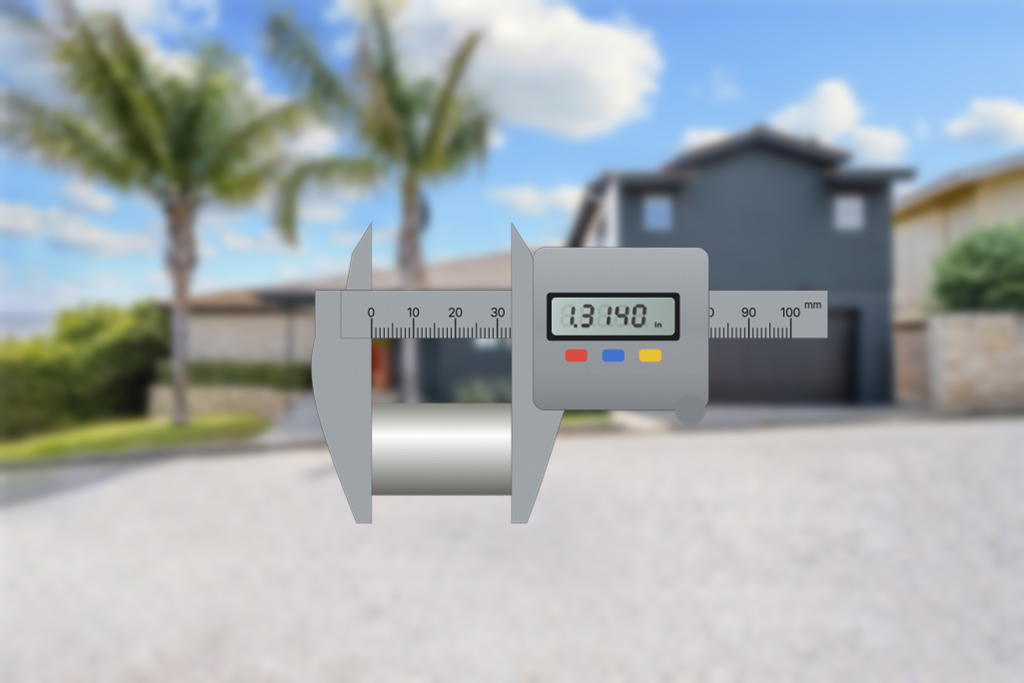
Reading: 1.3140 in
